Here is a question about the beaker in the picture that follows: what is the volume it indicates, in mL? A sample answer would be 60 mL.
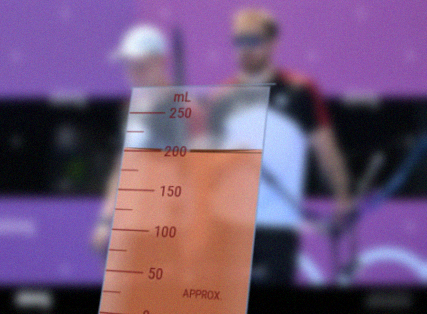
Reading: 200 mL
